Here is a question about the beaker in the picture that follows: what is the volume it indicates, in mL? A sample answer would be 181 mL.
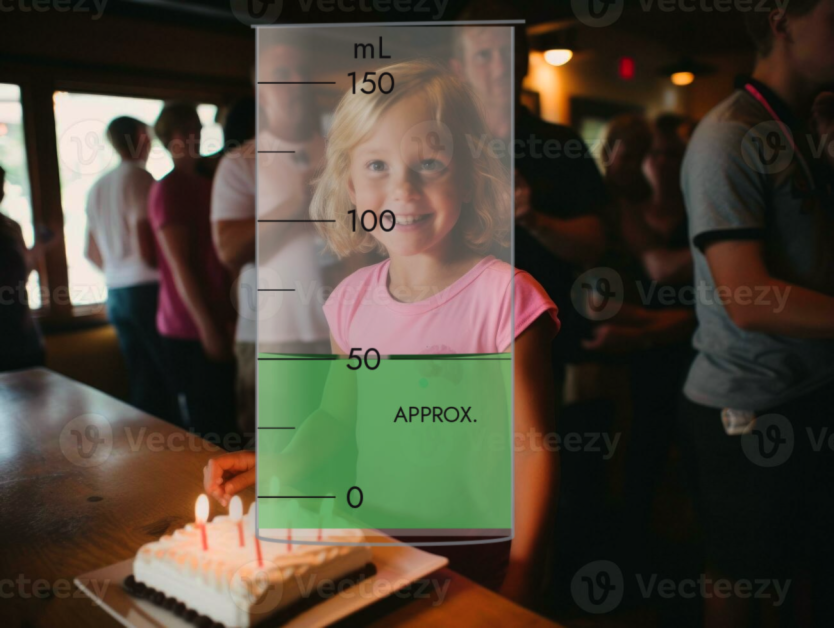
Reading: 50 mL
